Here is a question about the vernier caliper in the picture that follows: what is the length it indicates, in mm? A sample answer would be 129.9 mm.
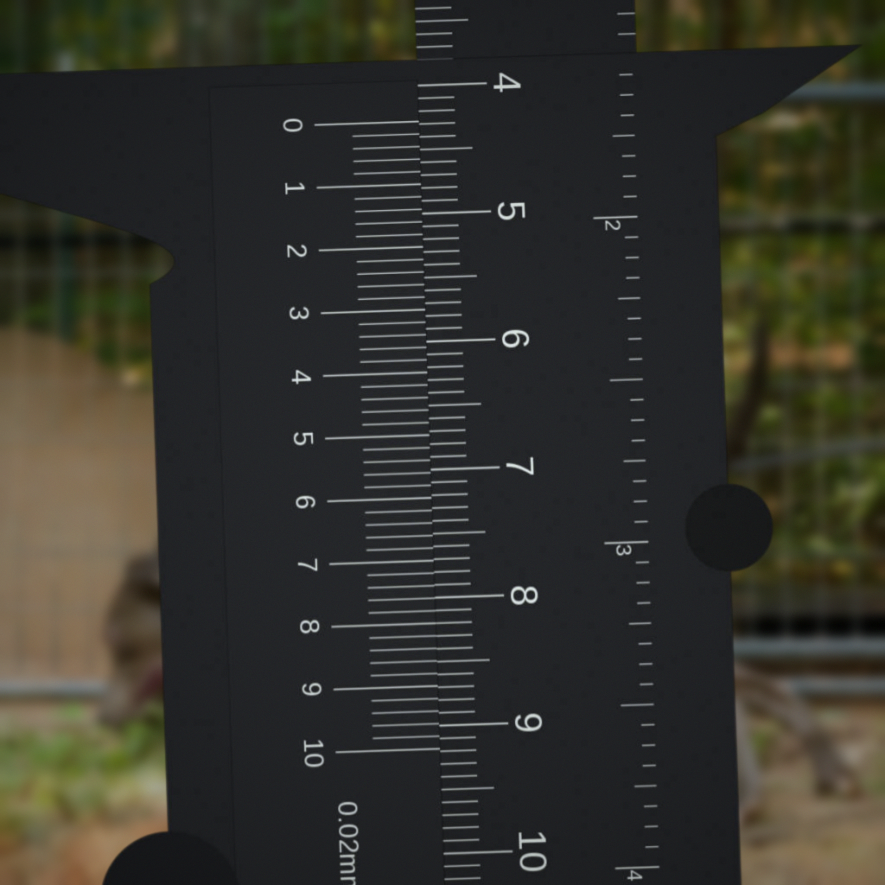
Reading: 42.8 mm
